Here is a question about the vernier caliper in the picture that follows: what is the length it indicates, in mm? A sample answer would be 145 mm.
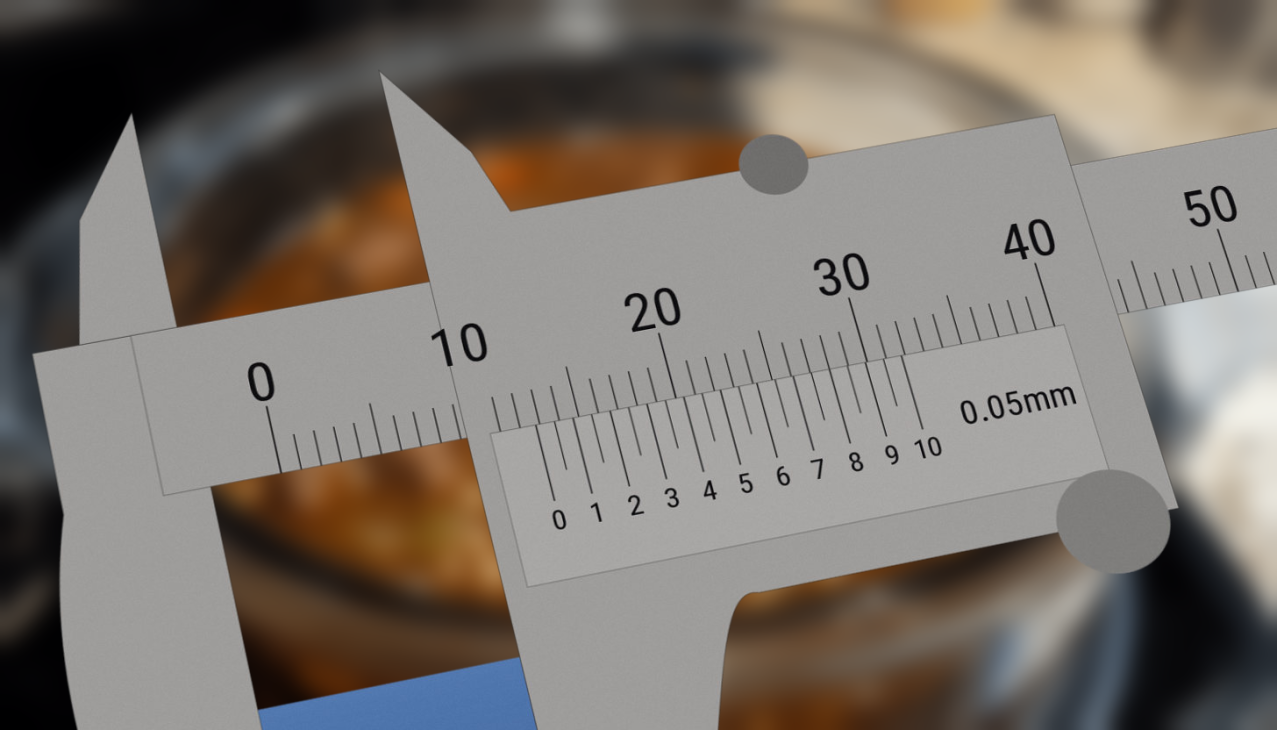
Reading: 12.8 mm
